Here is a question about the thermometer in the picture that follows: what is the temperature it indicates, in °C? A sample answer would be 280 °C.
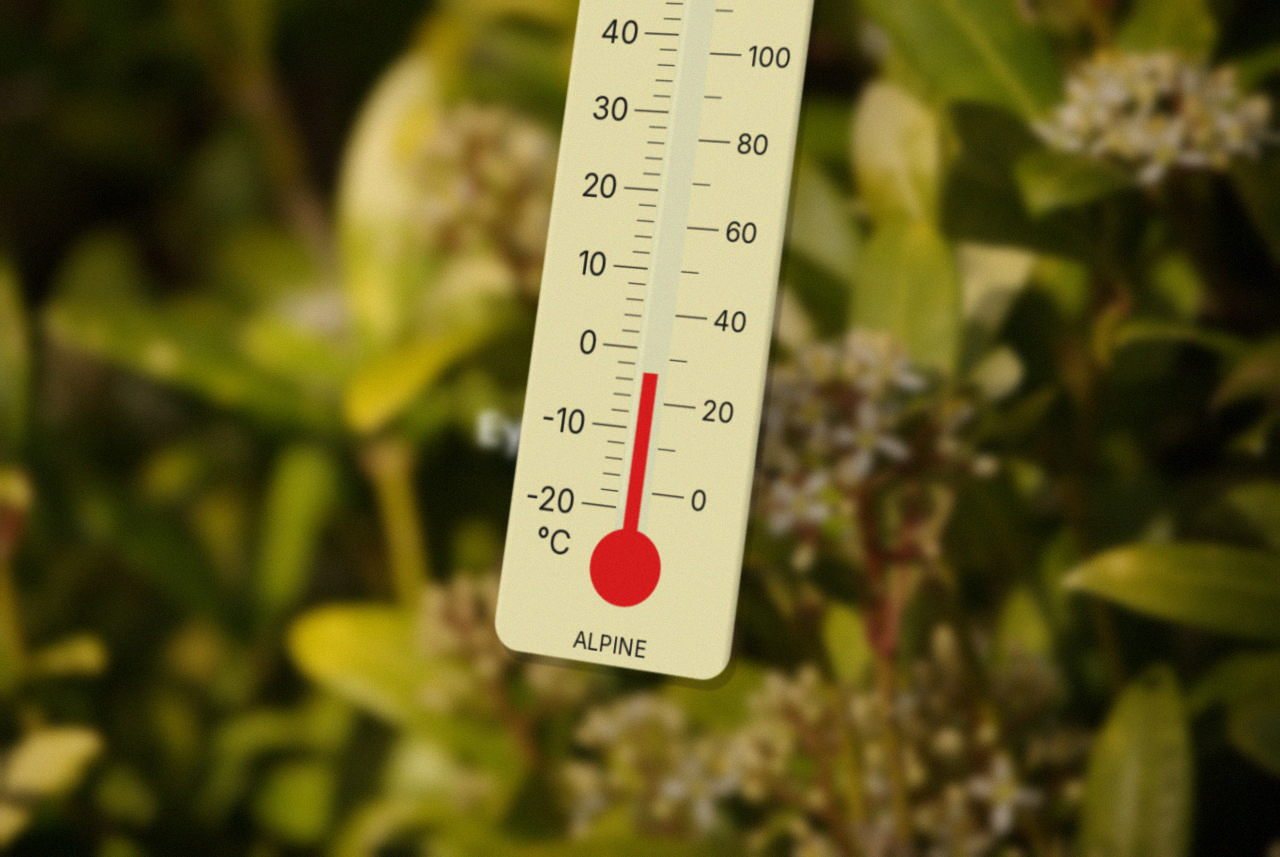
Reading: -3 °C
